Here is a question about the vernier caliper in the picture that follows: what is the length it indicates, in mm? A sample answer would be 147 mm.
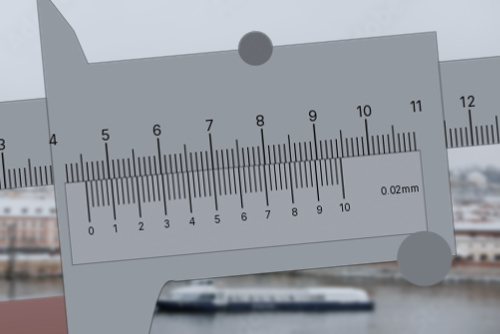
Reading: 45.5 mm
